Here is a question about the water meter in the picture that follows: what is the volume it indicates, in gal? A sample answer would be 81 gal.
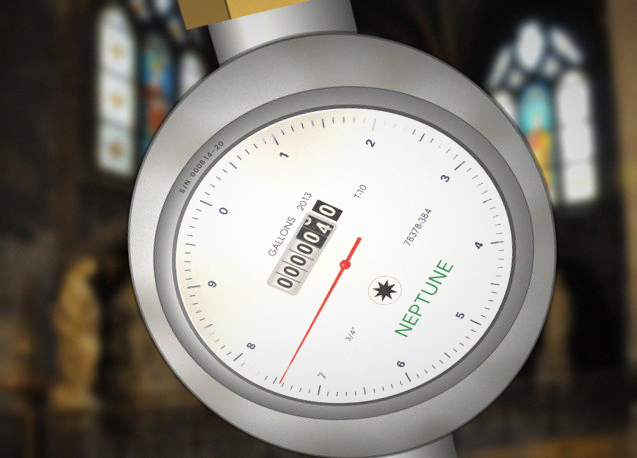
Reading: 37.4 gal
